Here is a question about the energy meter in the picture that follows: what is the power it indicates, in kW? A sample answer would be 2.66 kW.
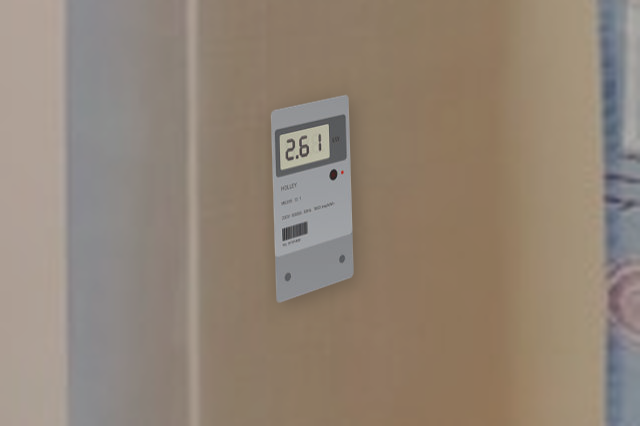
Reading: 2.61 kW
